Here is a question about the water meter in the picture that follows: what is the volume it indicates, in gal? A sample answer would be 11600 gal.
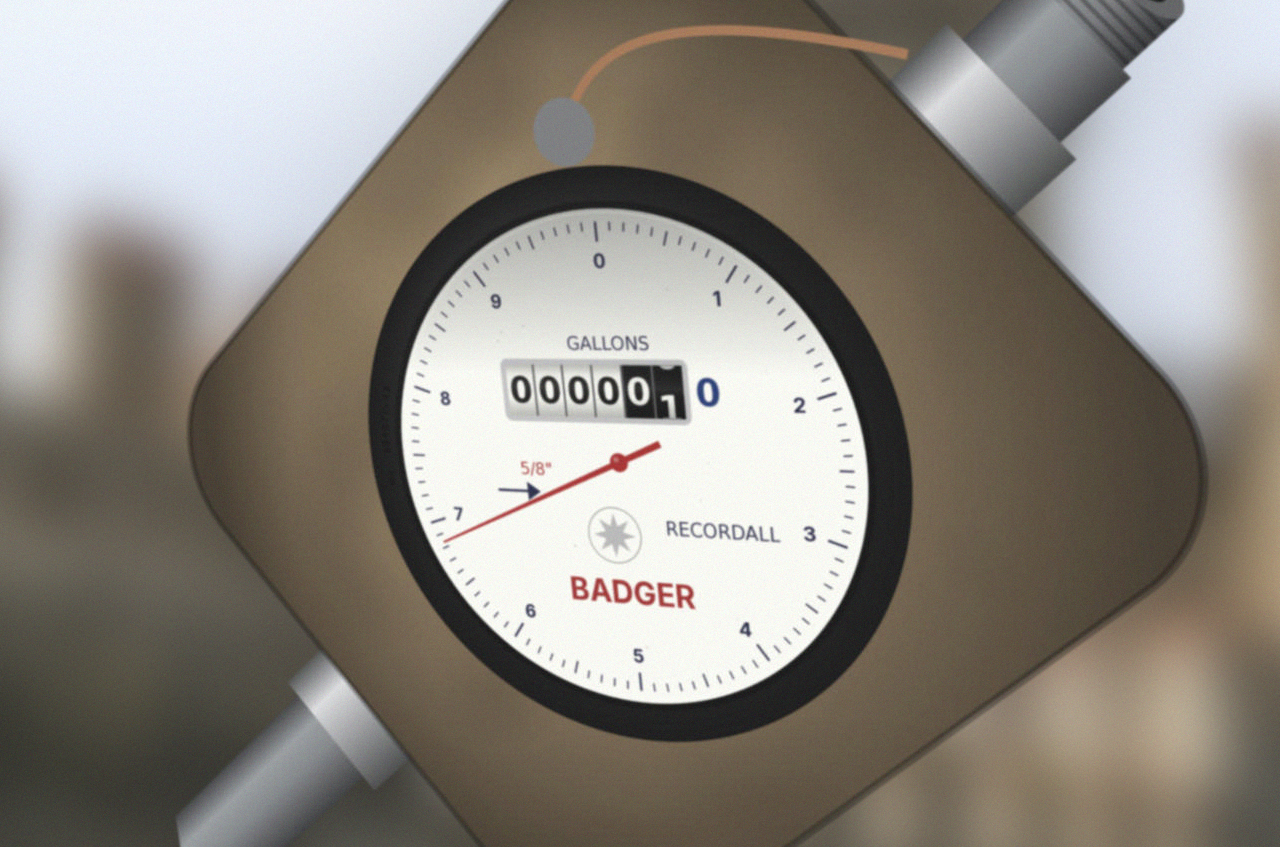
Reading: 6.8 gal
